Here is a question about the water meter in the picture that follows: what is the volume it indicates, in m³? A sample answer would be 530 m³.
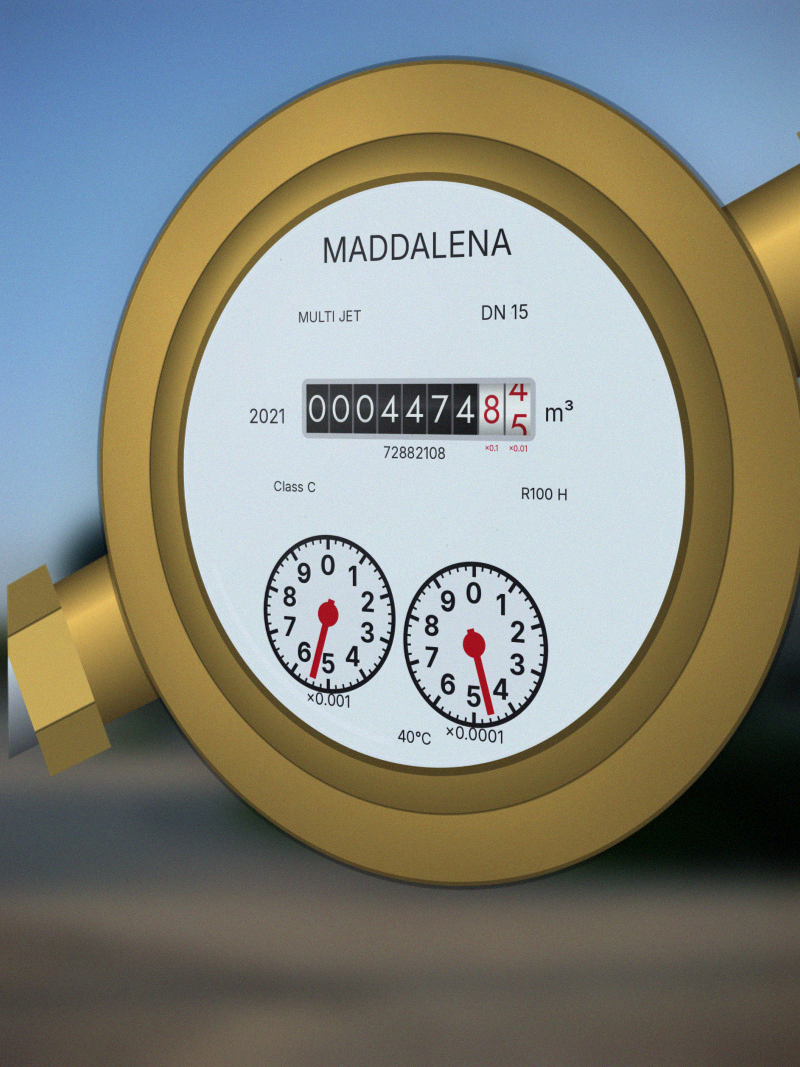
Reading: 4474.8454 m³
